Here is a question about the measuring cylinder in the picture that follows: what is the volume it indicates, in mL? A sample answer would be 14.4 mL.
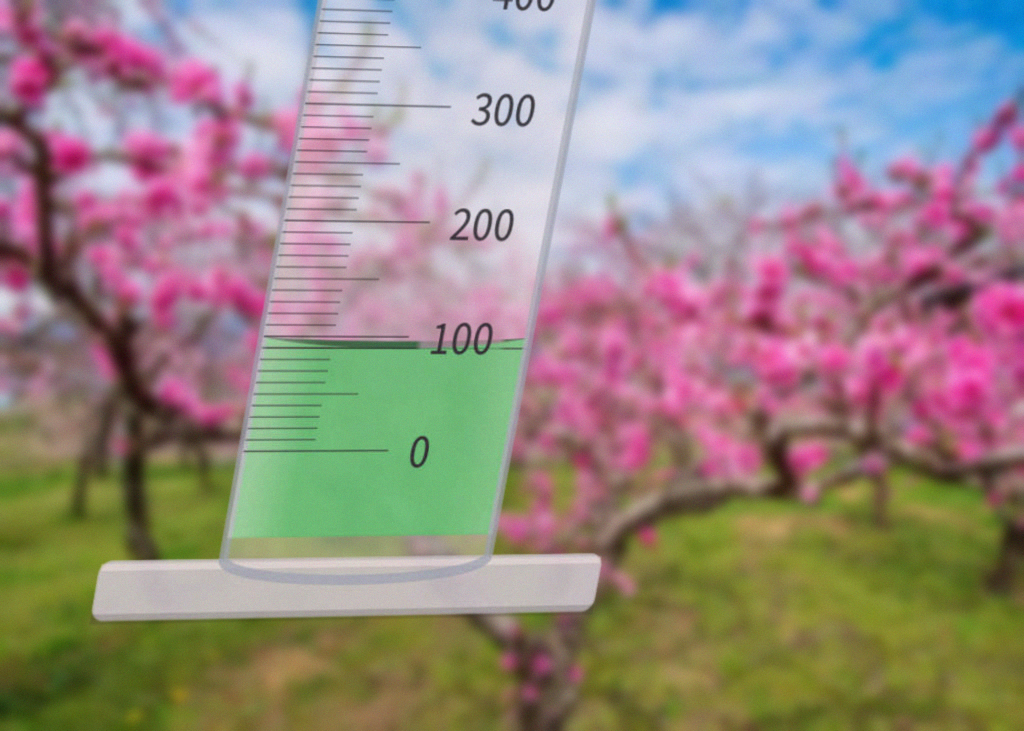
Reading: 90 mL
